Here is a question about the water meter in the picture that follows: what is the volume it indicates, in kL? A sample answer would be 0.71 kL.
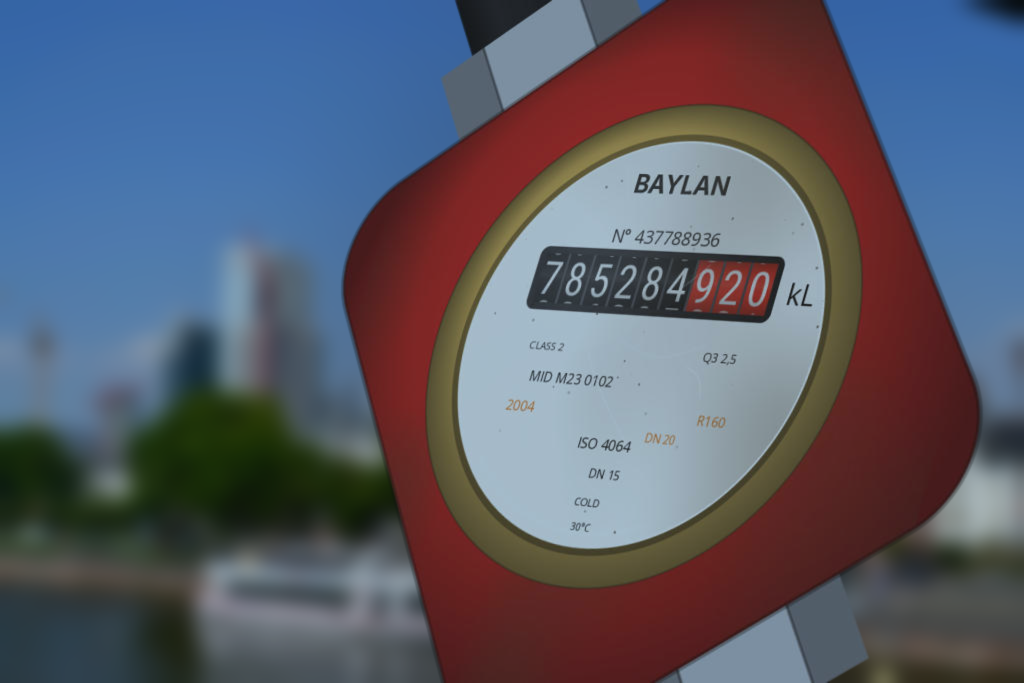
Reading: 785284.920 kL
